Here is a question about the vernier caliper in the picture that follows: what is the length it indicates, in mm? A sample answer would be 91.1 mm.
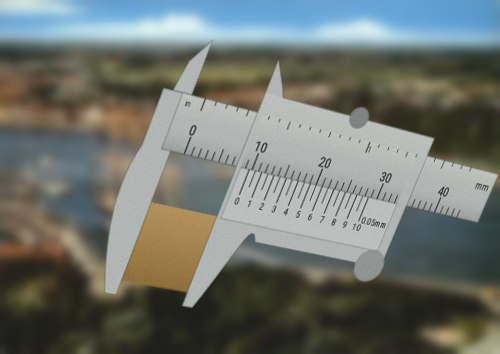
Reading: 9.6 mm
